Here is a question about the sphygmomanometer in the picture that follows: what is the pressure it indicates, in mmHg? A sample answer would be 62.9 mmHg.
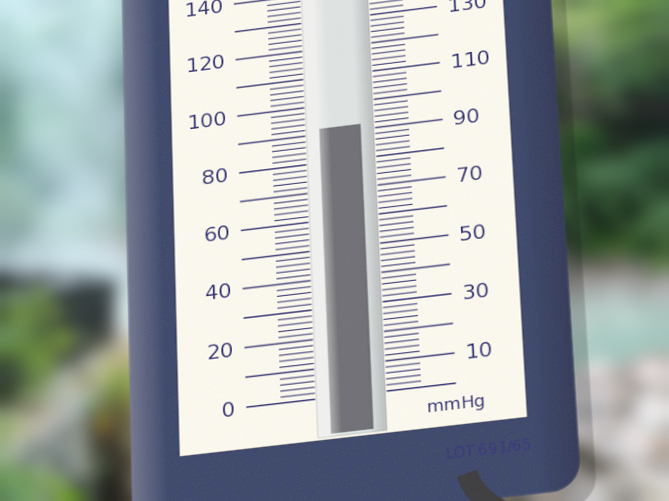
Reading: 92 mmHg
